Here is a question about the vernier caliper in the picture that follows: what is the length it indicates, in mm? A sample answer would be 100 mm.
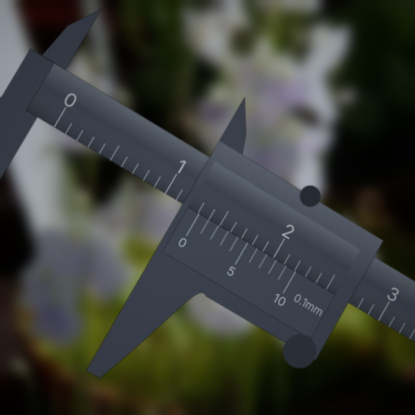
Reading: 13.1 mm
